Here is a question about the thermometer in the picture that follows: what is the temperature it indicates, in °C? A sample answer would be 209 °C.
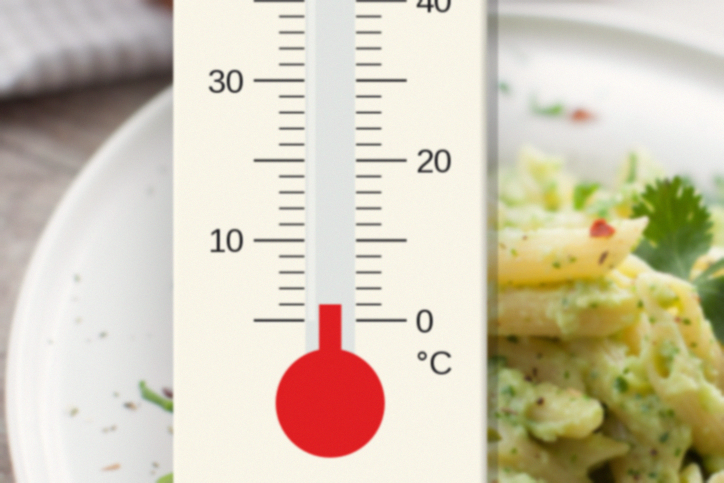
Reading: 2 °C
